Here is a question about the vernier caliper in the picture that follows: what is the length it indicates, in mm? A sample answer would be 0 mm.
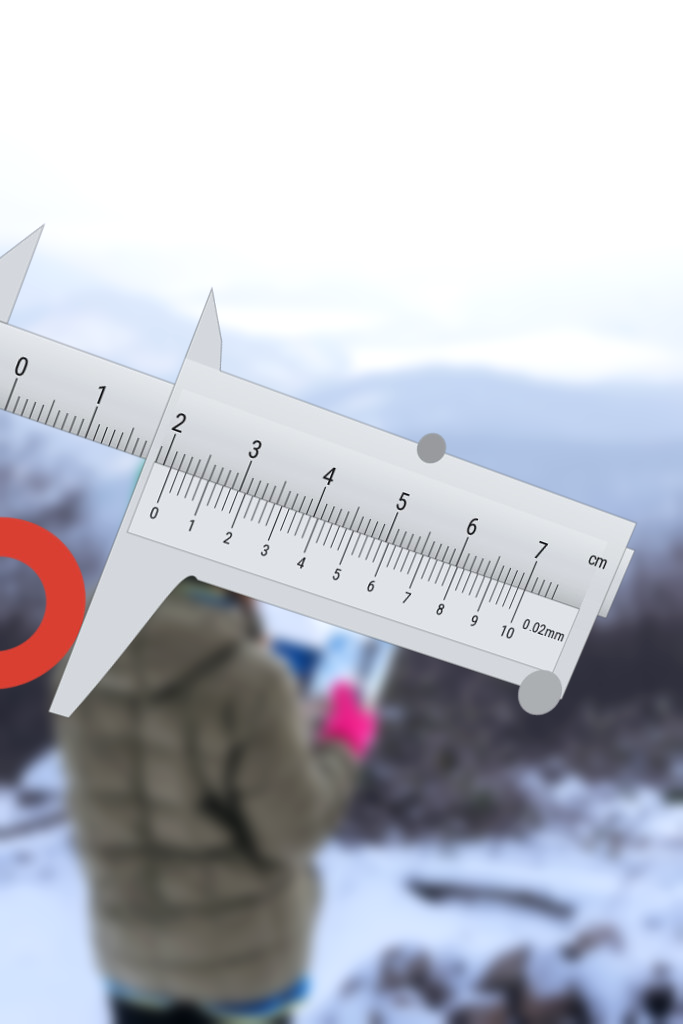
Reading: 21.0 mm
